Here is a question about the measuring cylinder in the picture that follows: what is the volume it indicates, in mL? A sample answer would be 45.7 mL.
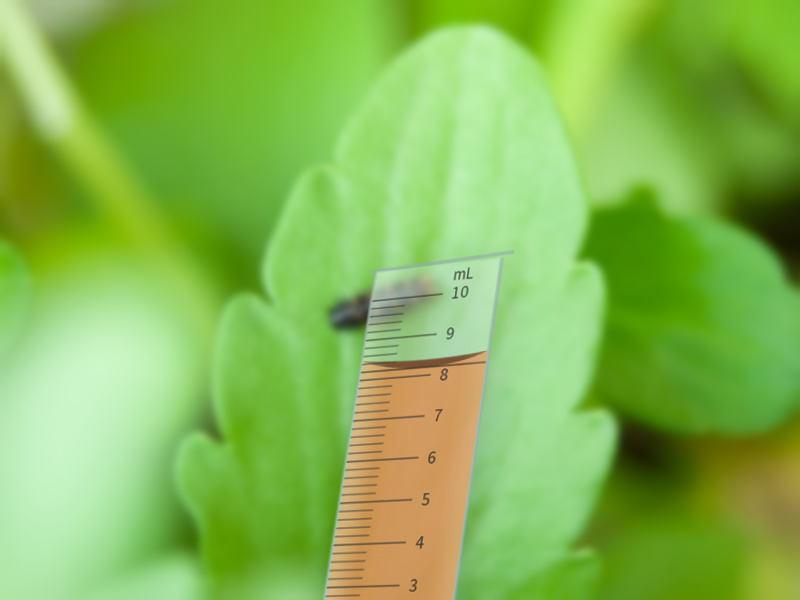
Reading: 8.2 mL
